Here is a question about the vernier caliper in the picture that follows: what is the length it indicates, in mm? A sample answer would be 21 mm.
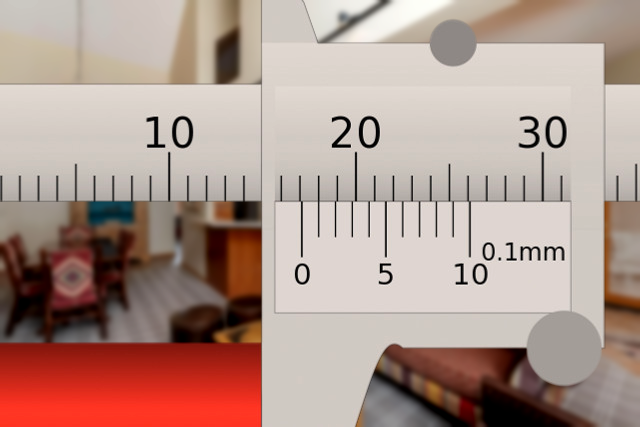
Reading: 17.1 mm
